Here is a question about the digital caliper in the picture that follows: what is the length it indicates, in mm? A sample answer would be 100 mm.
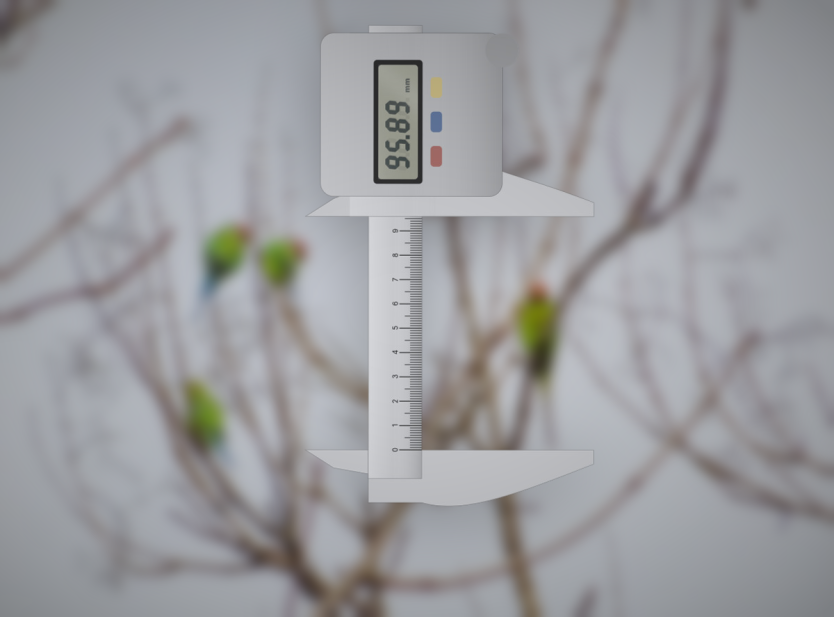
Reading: 95.89 mm
